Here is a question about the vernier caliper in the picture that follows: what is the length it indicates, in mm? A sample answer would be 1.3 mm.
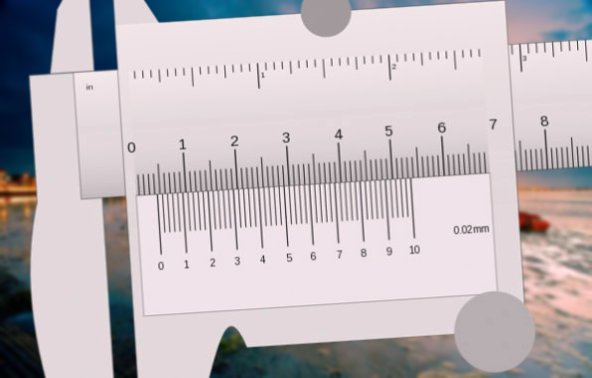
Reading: 4.5 mm
